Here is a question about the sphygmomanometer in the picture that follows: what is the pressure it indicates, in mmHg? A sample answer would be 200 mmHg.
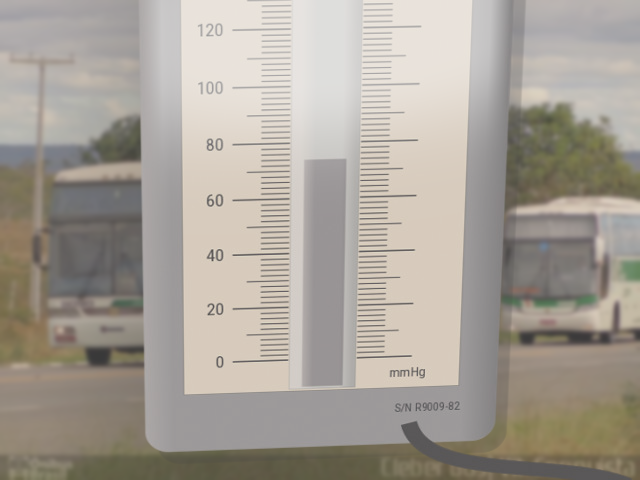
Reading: 74 mmHg
